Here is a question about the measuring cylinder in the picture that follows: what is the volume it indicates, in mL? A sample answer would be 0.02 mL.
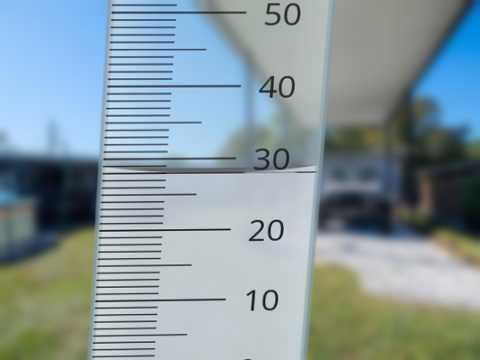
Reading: 28 mL
